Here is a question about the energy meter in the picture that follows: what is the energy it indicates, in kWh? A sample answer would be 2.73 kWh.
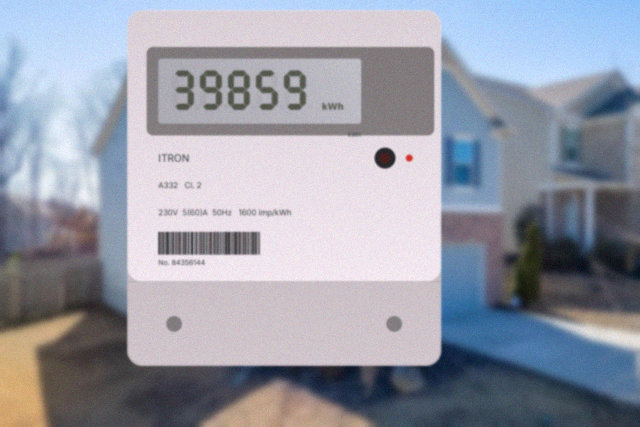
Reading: 39859 kWh
